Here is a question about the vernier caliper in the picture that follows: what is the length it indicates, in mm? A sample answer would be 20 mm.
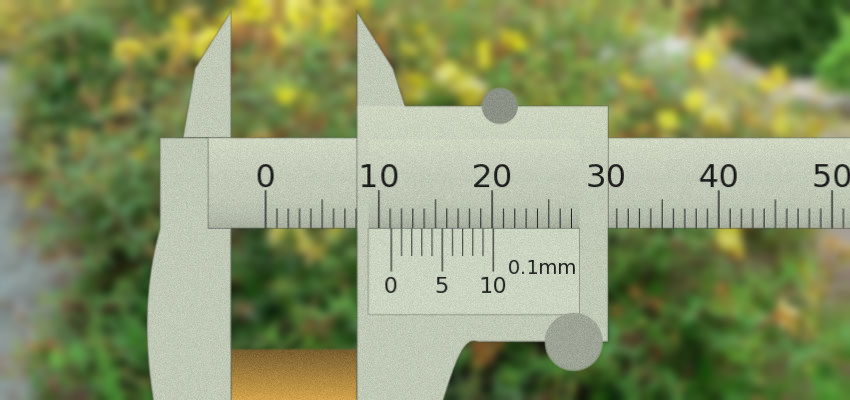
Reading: 11.1 mm
